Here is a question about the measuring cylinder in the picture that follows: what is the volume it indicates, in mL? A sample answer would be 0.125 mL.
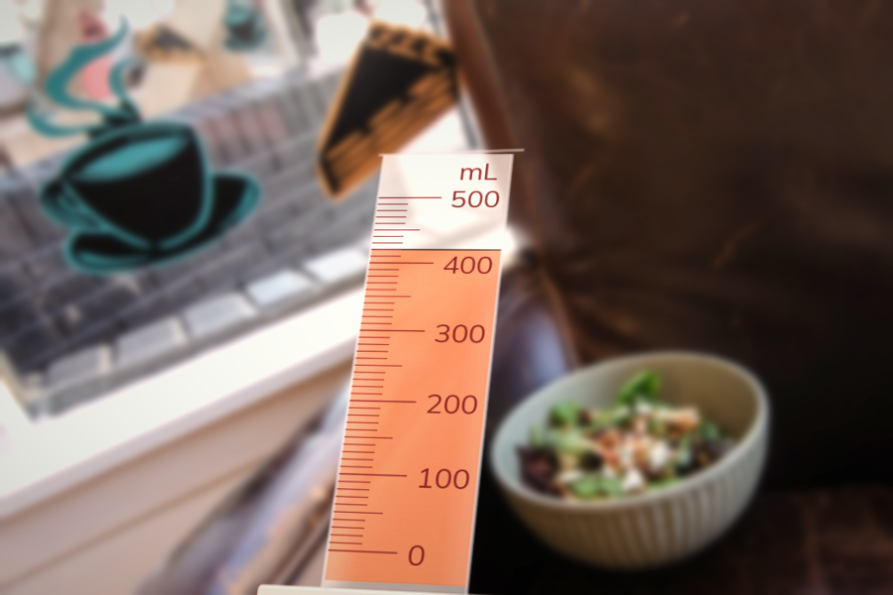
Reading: 420 mL
